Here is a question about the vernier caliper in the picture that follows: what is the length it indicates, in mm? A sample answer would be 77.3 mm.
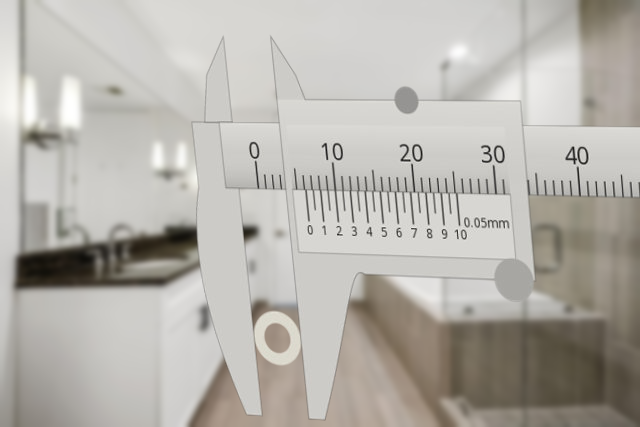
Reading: 6.2 mm
